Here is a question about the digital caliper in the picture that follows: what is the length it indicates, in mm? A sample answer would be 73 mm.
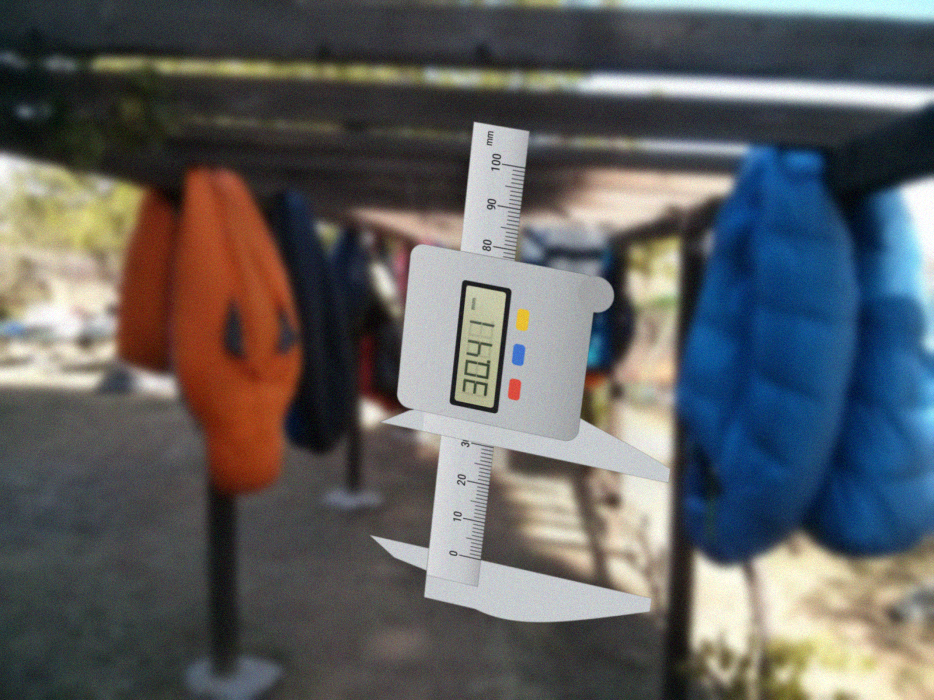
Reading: 30.41 mm
